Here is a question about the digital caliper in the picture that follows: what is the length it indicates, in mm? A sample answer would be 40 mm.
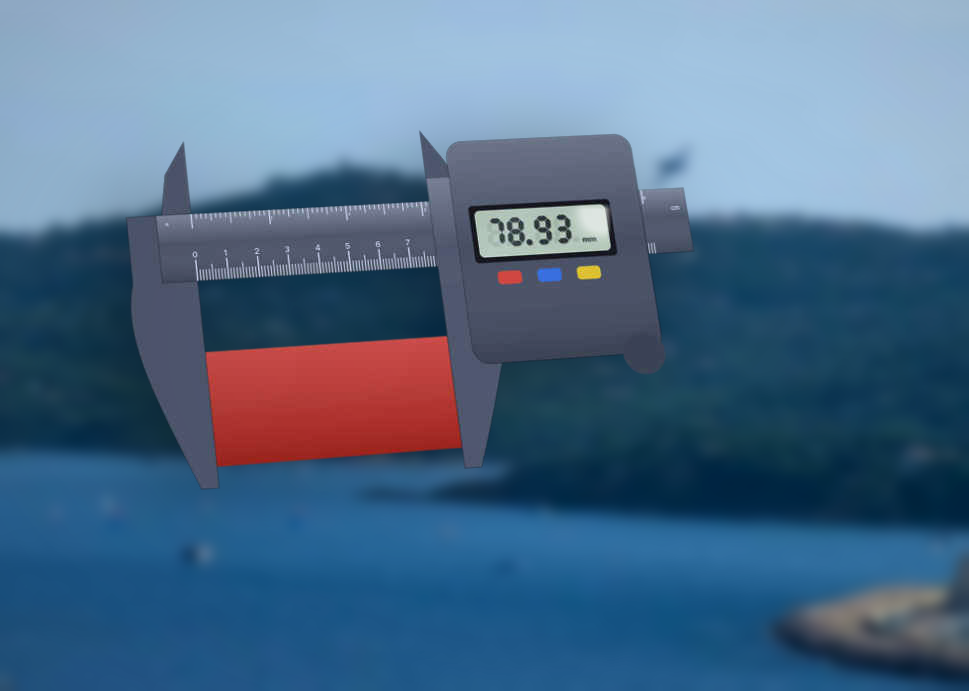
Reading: 78.93 mm
